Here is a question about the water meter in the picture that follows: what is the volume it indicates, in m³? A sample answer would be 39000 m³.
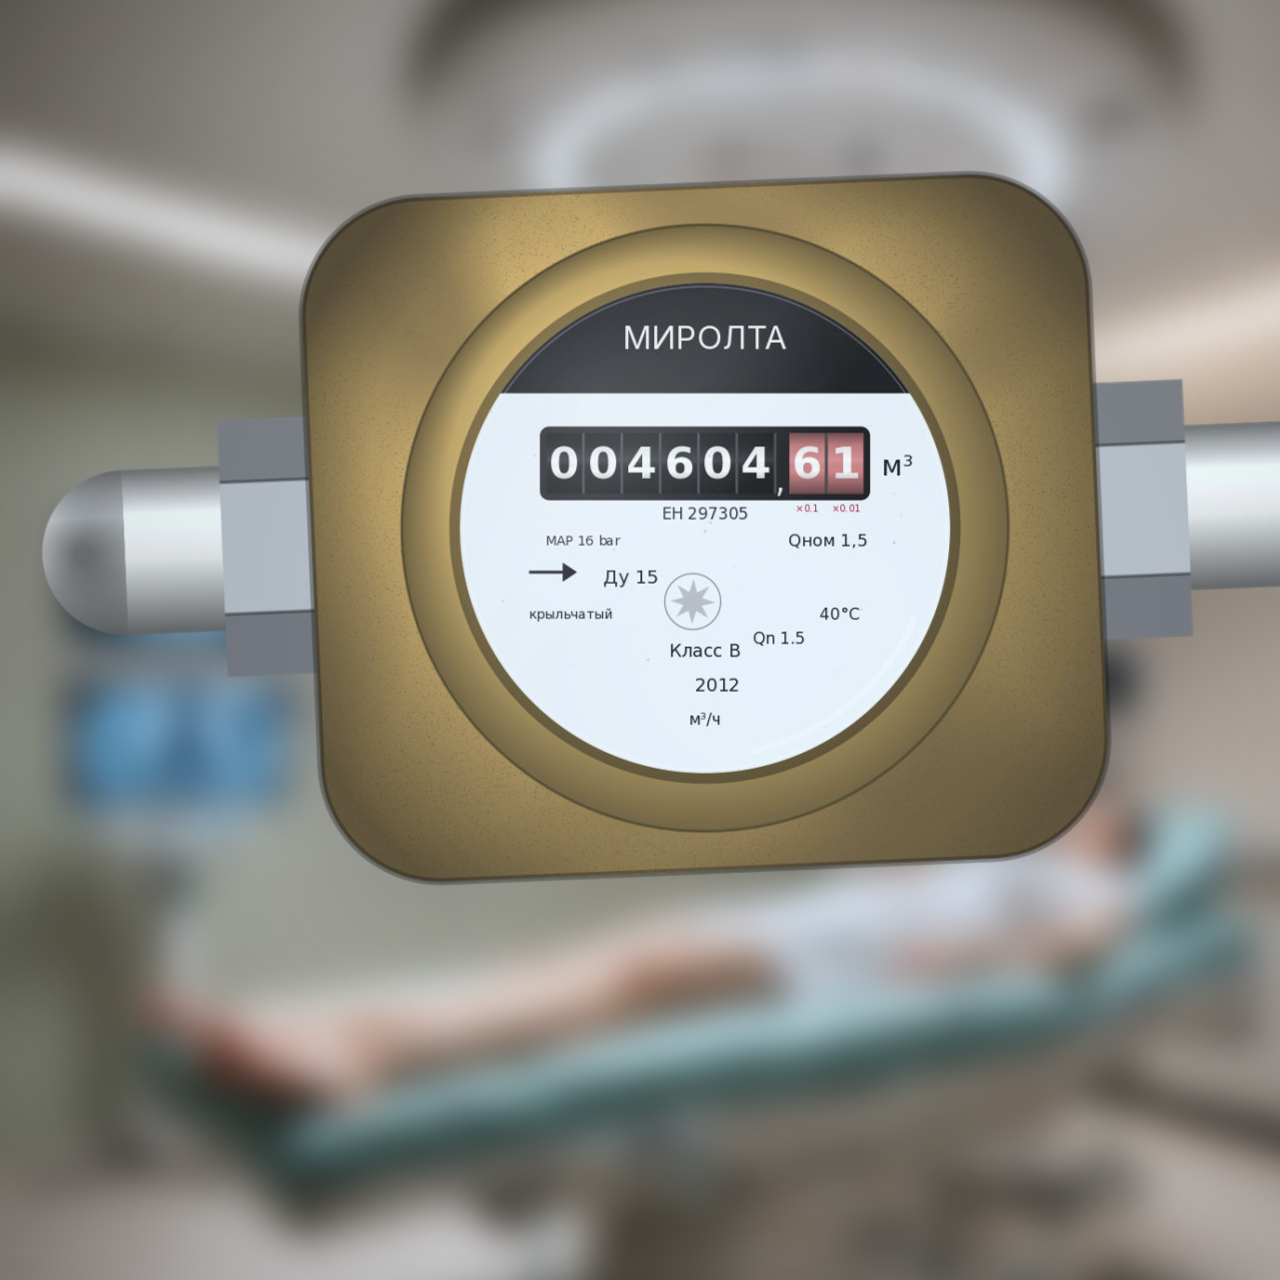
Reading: 4604.61 m³
